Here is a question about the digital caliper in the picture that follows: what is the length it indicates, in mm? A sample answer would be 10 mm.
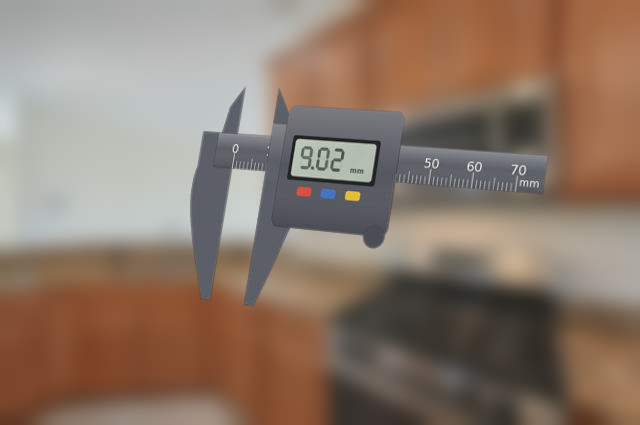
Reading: 9.02 mm
